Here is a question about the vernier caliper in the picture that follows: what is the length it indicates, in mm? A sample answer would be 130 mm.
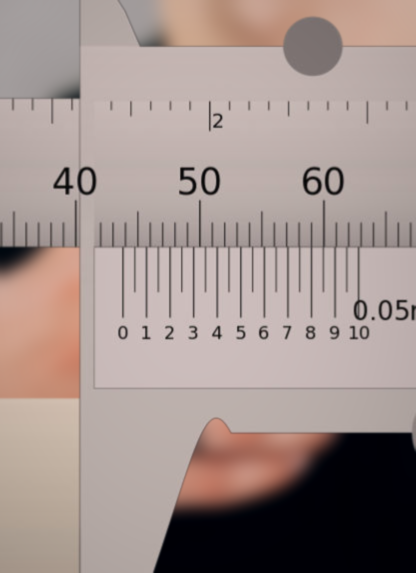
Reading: 43.8 mm
